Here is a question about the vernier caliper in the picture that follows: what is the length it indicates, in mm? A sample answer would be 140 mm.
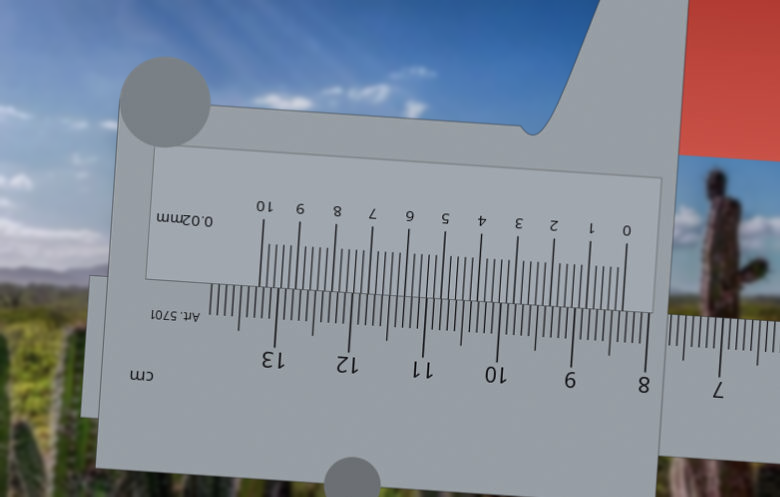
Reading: 83.6 mm
